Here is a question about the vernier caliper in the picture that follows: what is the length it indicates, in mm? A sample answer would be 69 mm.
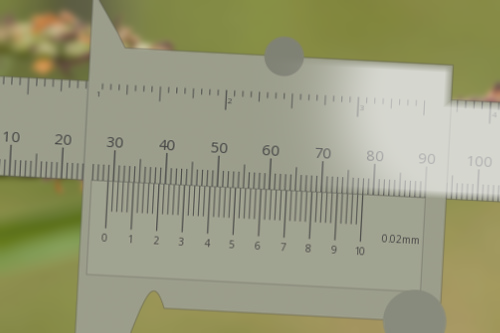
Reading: 29.0 mm
